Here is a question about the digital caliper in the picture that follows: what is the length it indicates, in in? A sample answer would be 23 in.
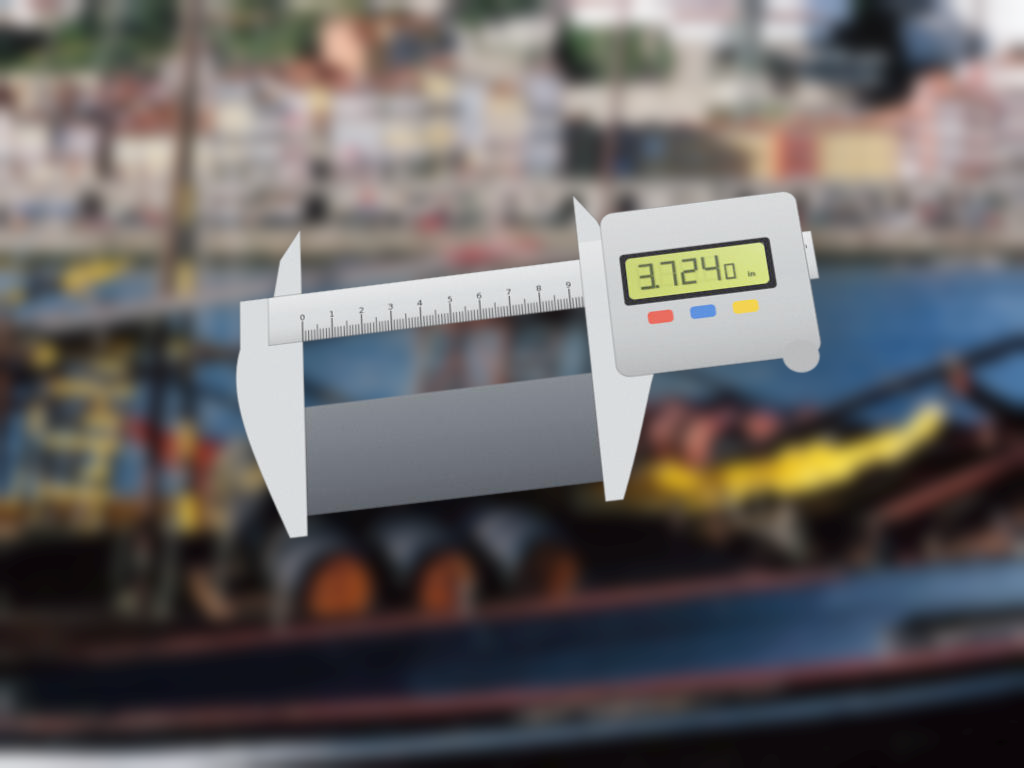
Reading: 3.7240 in
